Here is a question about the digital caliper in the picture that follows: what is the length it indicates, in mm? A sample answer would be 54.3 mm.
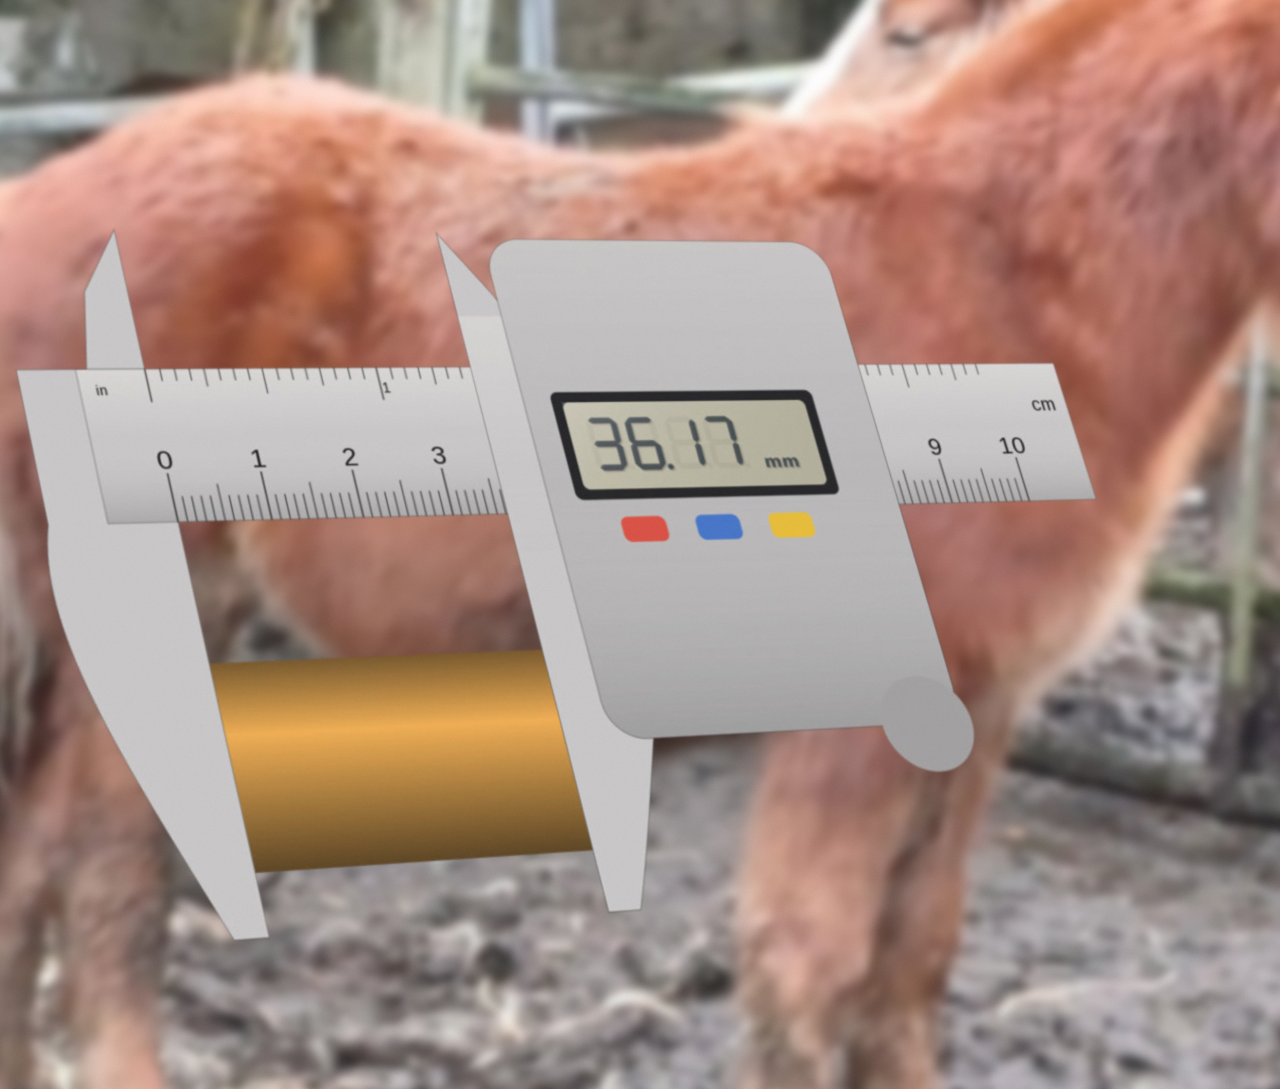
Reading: 36.17 mm
